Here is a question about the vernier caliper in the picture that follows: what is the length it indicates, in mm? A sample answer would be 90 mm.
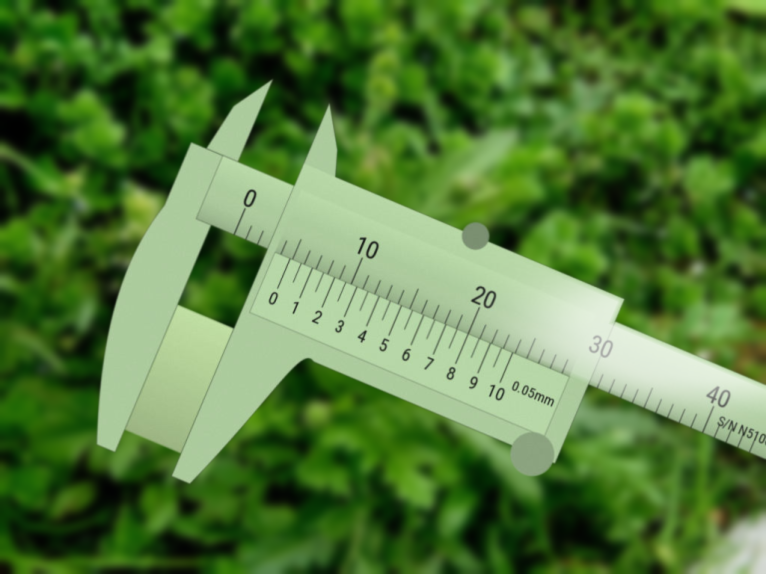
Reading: 4.8 mm
